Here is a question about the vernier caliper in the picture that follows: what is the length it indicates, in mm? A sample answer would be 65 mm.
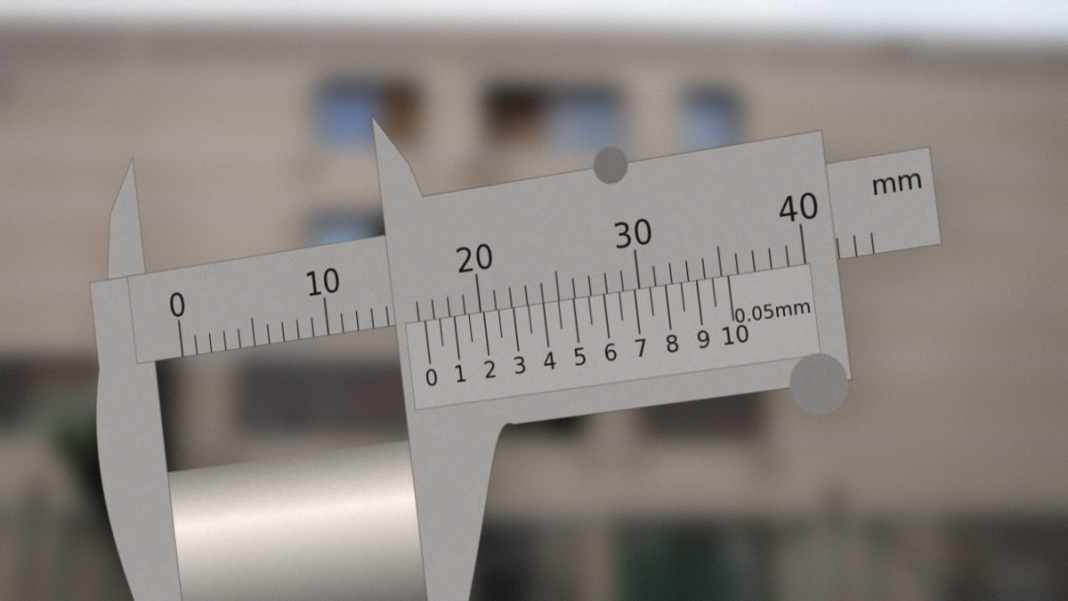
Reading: 16.4 mm
